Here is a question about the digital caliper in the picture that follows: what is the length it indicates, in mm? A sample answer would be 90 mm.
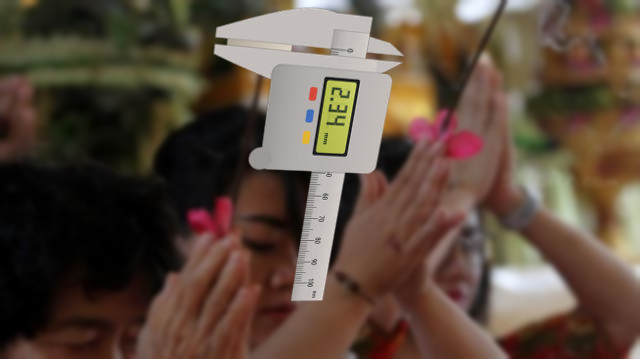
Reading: 2.34 mm
